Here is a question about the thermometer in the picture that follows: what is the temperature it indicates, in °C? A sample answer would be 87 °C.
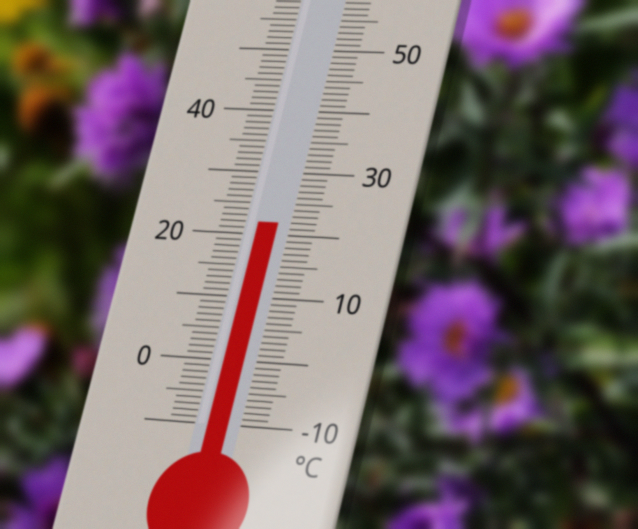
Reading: 22 °C
